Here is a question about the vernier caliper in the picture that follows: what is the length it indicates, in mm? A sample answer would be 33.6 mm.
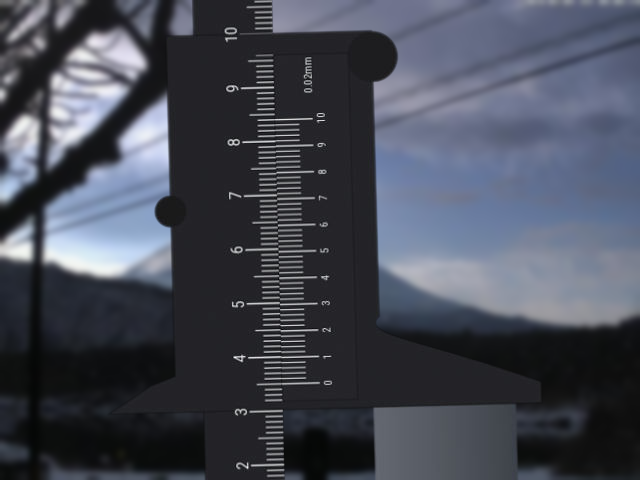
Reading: 35.0 mm
